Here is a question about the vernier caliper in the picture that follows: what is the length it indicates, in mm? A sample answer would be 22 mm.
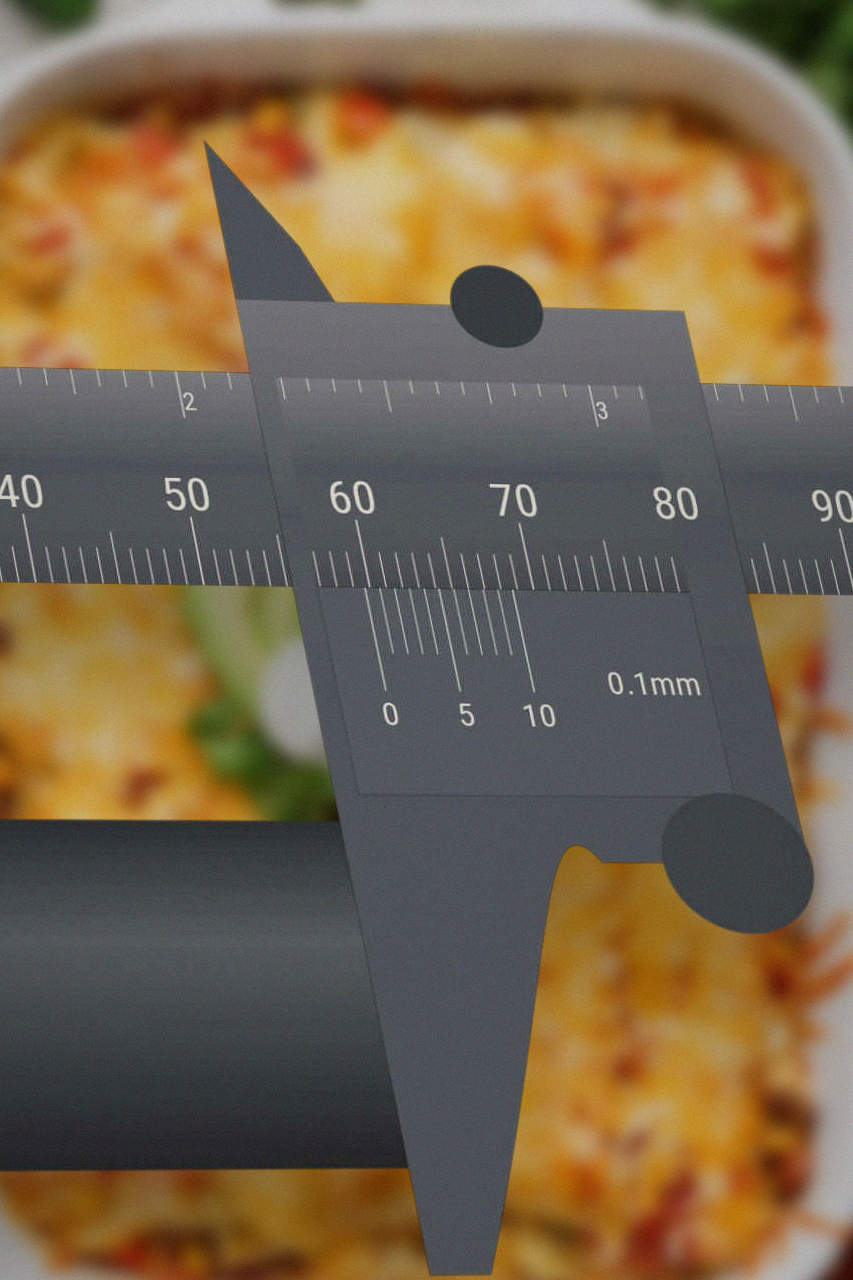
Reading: 59.7 mm
